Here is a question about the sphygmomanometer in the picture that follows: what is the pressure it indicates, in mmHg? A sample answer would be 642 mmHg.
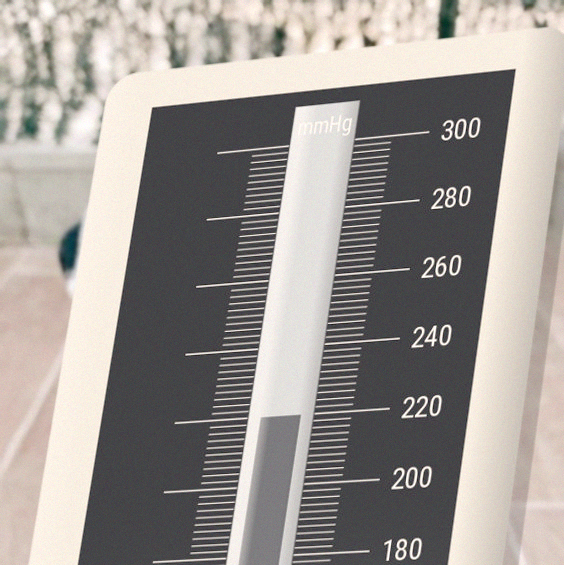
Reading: 220 mmHg
